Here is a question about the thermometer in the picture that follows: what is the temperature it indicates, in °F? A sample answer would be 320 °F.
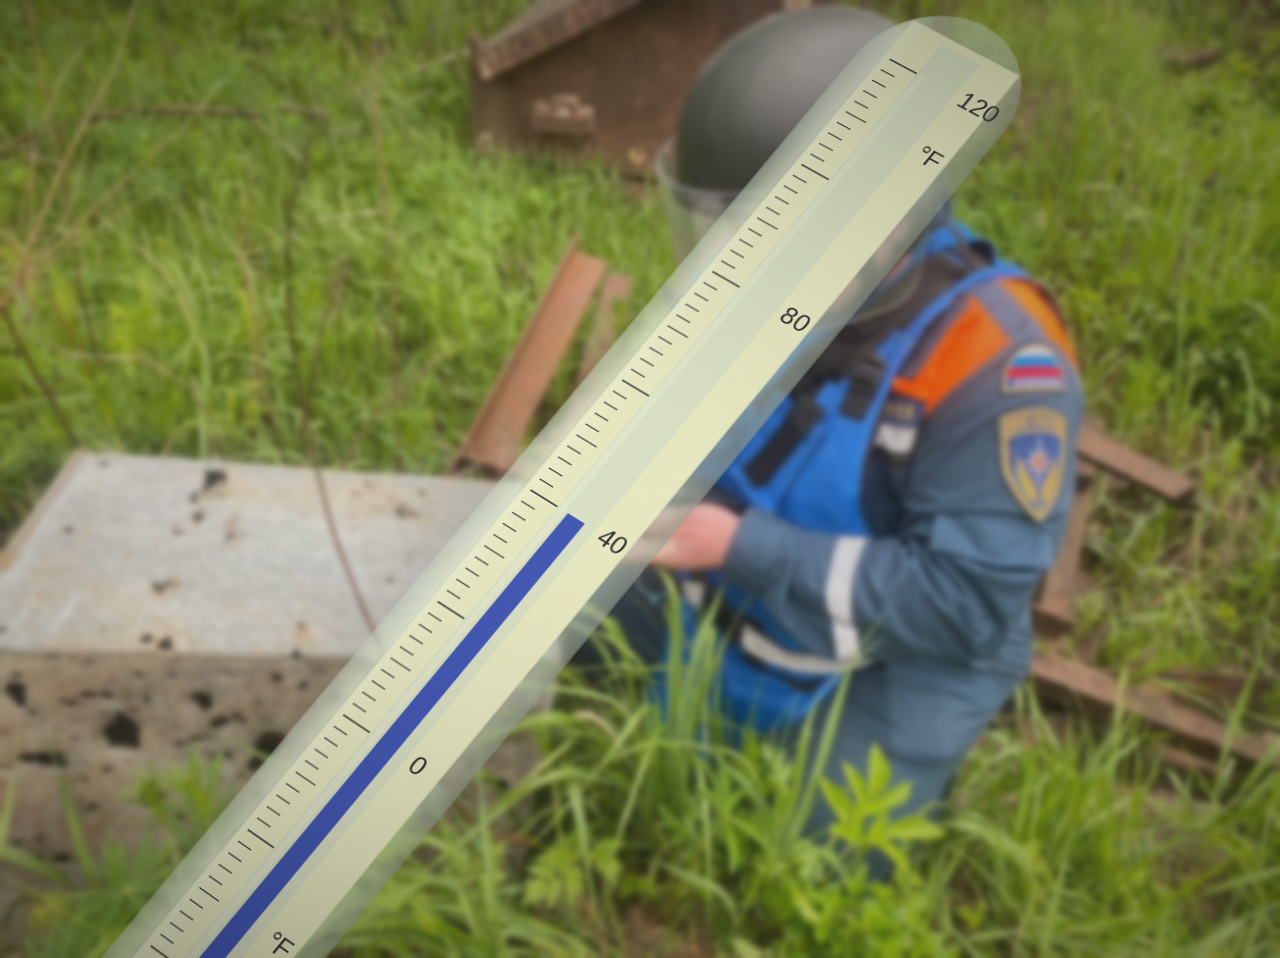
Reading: 40 °F
